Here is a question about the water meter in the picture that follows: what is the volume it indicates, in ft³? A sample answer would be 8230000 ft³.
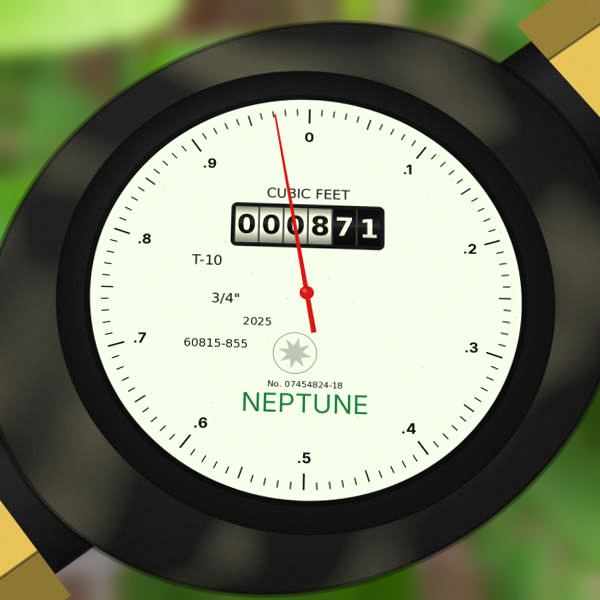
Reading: 870.97 ft³
